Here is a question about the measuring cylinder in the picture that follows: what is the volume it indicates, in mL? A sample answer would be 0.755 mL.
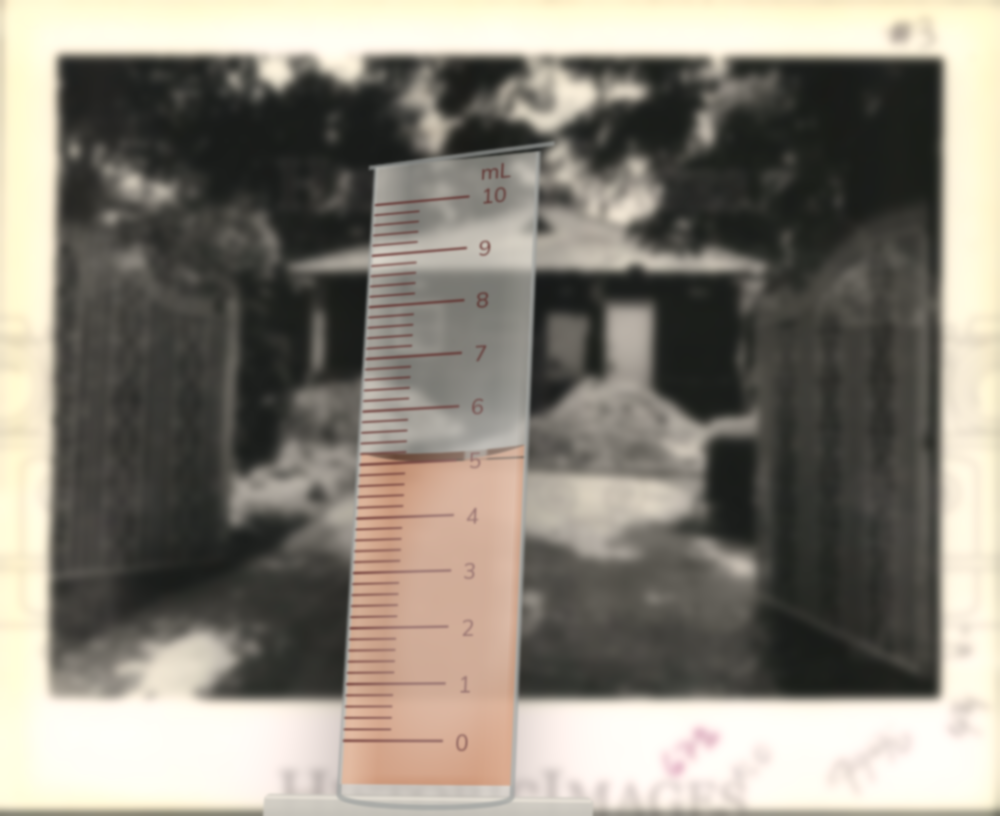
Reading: 5 mL
